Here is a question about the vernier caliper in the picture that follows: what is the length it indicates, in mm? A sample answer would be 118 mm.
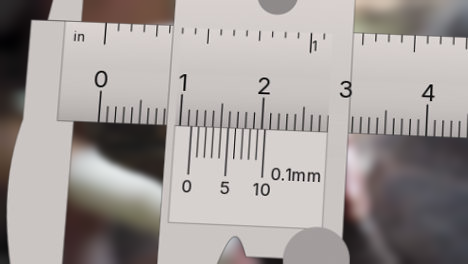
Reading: 11.4 mm
